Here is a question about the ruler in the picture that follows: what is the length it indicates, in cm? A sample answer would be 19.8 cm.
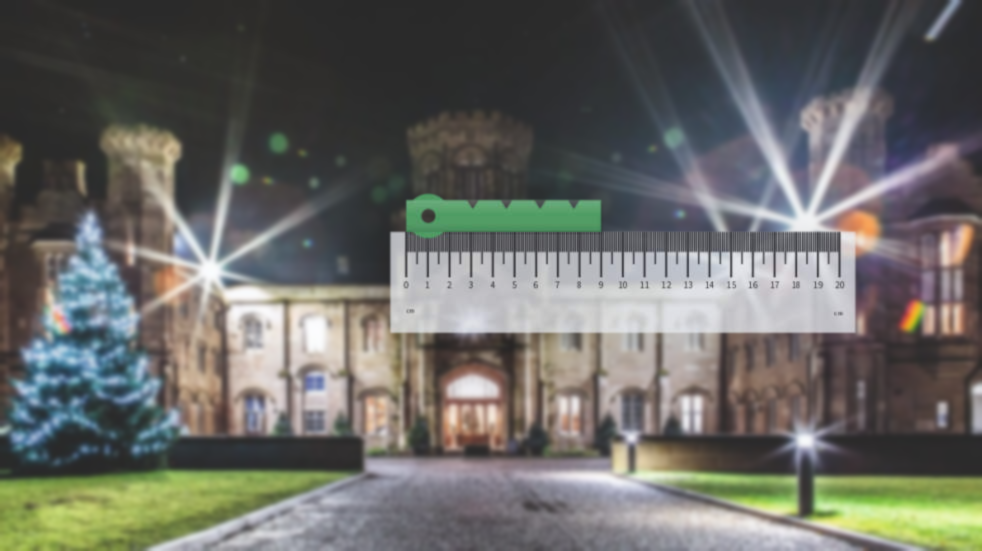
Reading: 9 cm
